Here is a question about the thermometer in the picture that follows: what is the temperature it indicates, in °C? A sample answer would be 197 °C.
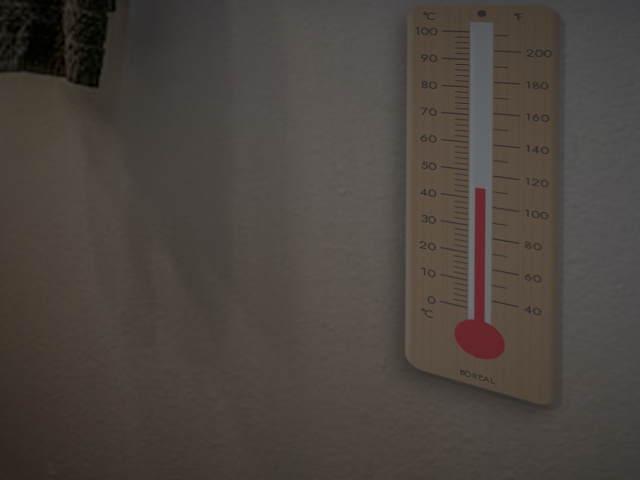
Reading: 44 °C
